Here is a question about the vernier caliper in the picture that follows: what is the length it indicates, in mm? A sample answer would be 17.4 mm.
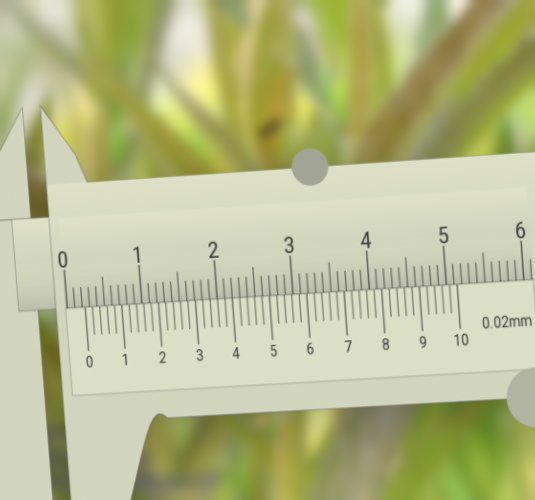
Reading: 2.4 mm
